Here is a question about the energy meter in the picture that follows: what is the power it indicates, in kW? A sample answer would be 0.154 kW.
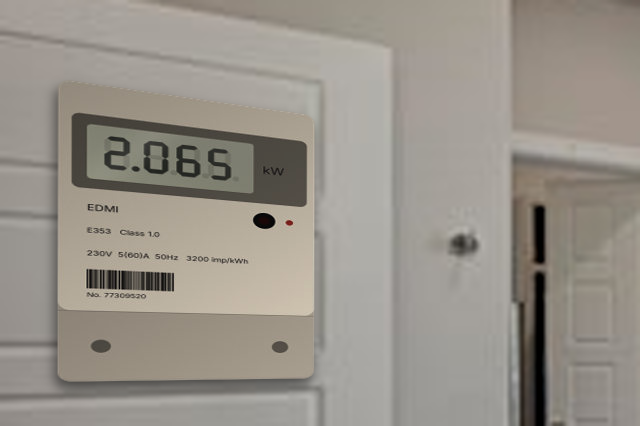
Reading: 2.065 kW
